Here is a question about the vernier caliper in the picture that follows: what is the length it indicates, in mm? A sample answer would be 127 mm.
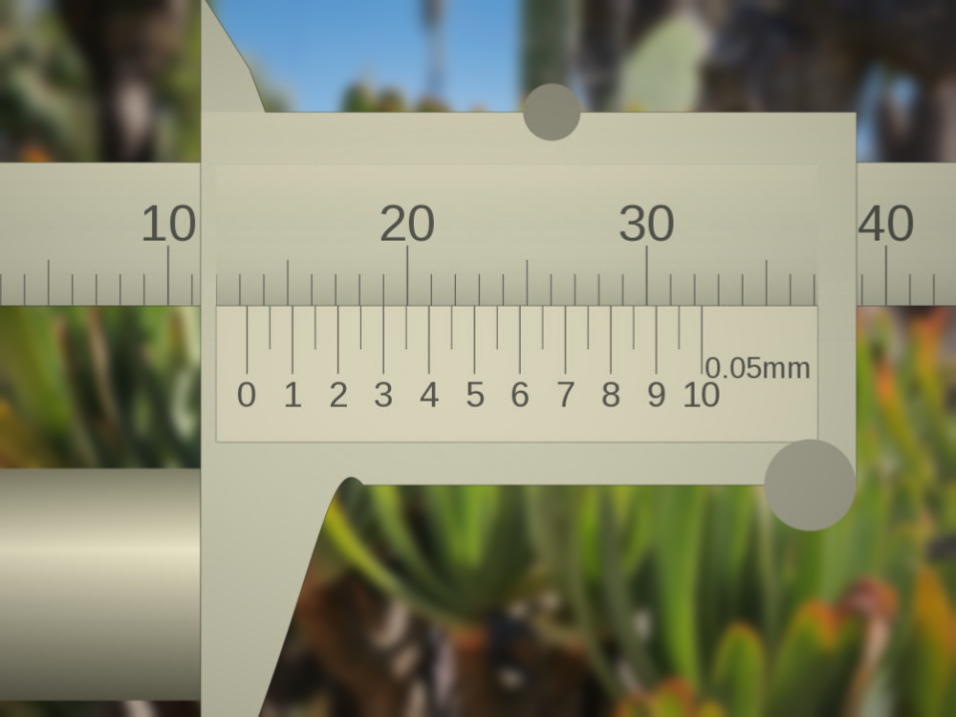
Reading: 13.30 mm
